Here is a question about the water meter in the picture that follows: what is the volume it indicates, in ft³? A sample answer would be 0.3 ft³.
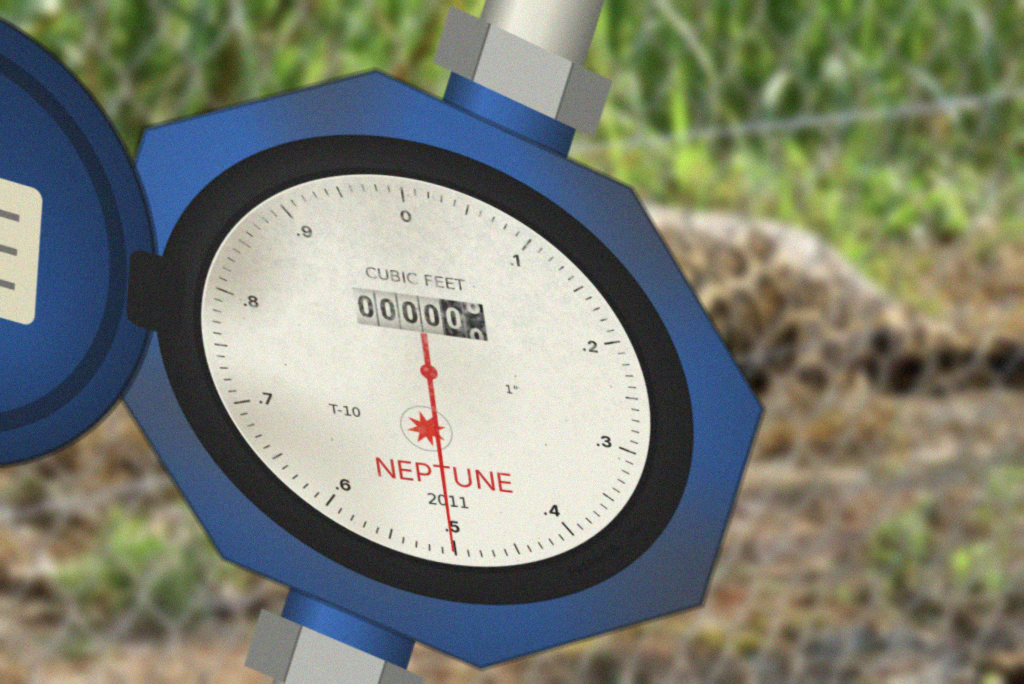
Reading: 8.50 ft³
